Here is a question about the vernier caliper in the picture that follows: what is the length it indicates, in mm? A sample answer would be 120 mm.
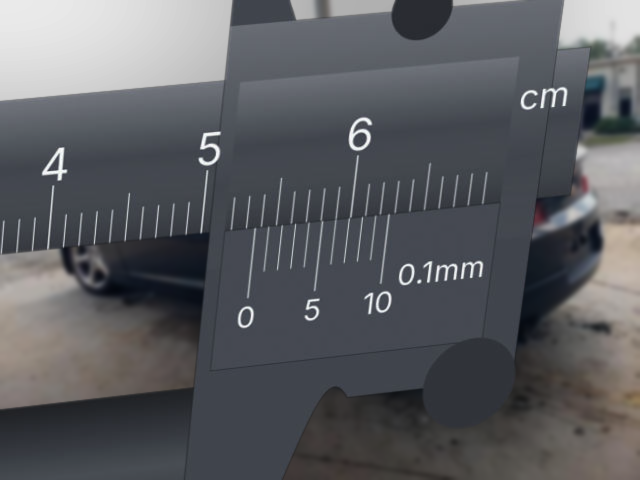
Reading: 53.6 mm
